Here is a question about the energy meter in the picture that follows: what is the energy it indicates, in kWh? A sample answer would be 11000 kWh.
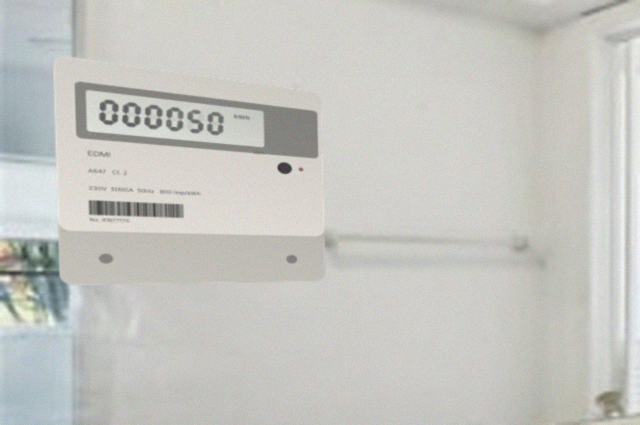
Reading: 50 kWh
